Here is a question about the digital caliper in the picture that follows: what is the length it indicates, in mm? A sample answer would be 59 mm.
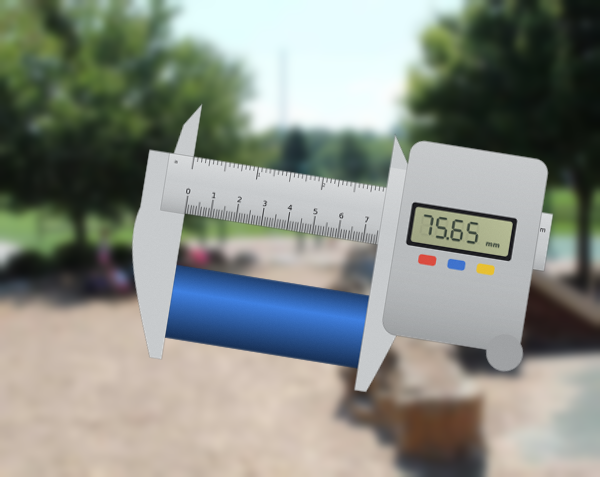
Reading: 75.65 mm
